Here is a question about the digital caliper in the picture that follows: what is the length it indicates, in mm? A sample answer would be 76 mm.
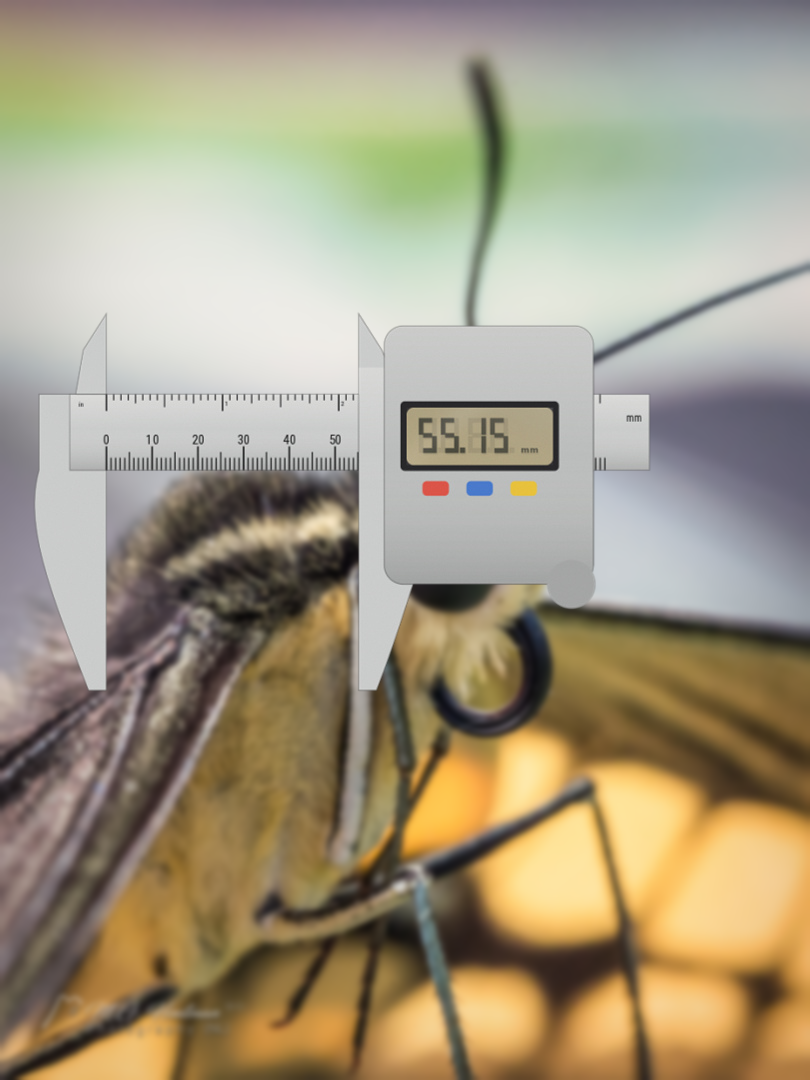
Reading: 55.15 mm
